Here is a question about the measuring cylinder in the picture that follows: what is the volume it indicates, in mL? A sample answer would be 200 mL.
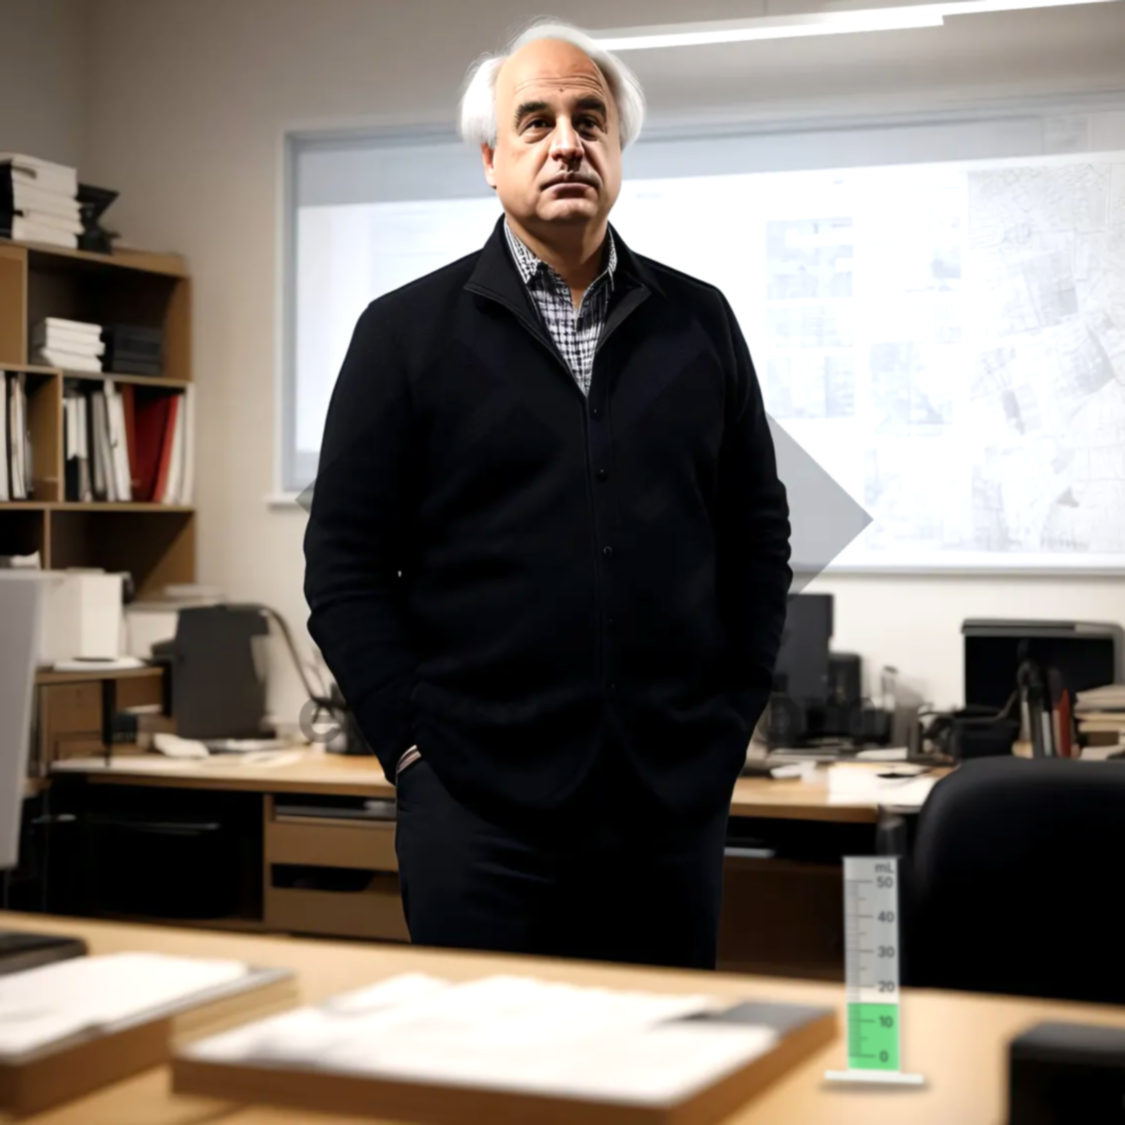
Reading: 15 mL
